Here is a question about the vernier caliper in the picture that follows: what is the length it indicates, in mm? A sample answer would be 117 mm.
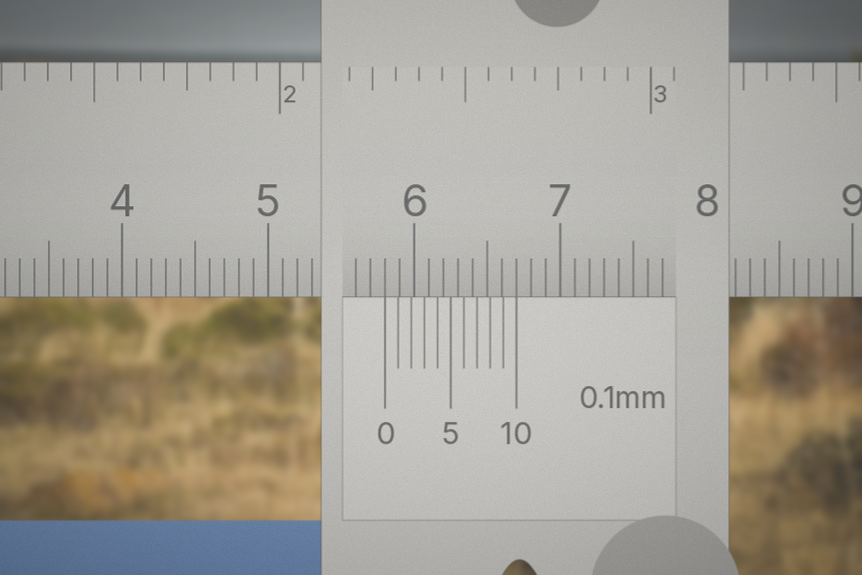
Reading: 58.0 mm
